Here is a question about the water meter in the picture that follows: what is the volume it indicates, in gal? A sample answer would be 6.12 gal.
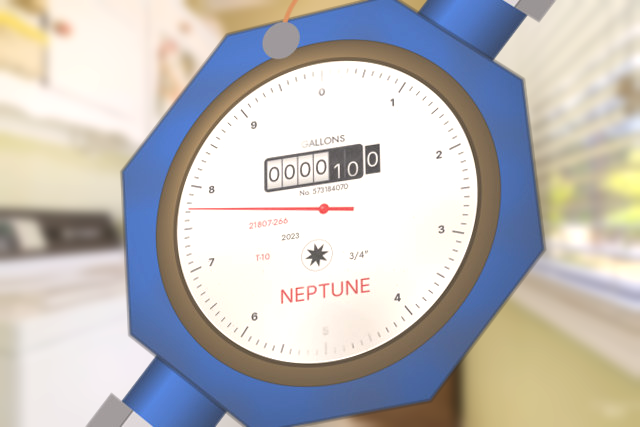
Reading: 97.7 gal
